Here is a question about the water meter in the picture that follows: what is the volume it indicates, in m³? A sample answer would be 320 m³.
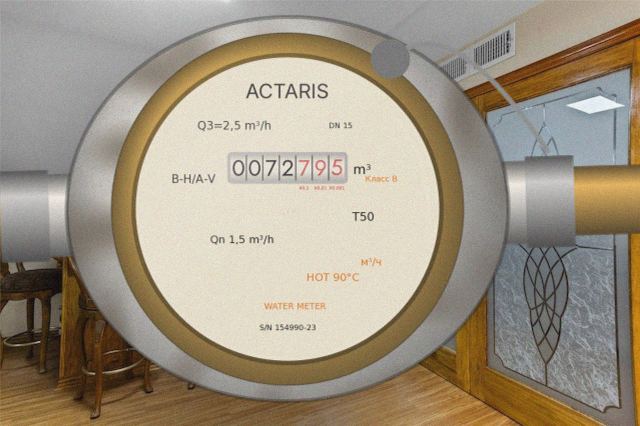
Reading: 72.795 m³
